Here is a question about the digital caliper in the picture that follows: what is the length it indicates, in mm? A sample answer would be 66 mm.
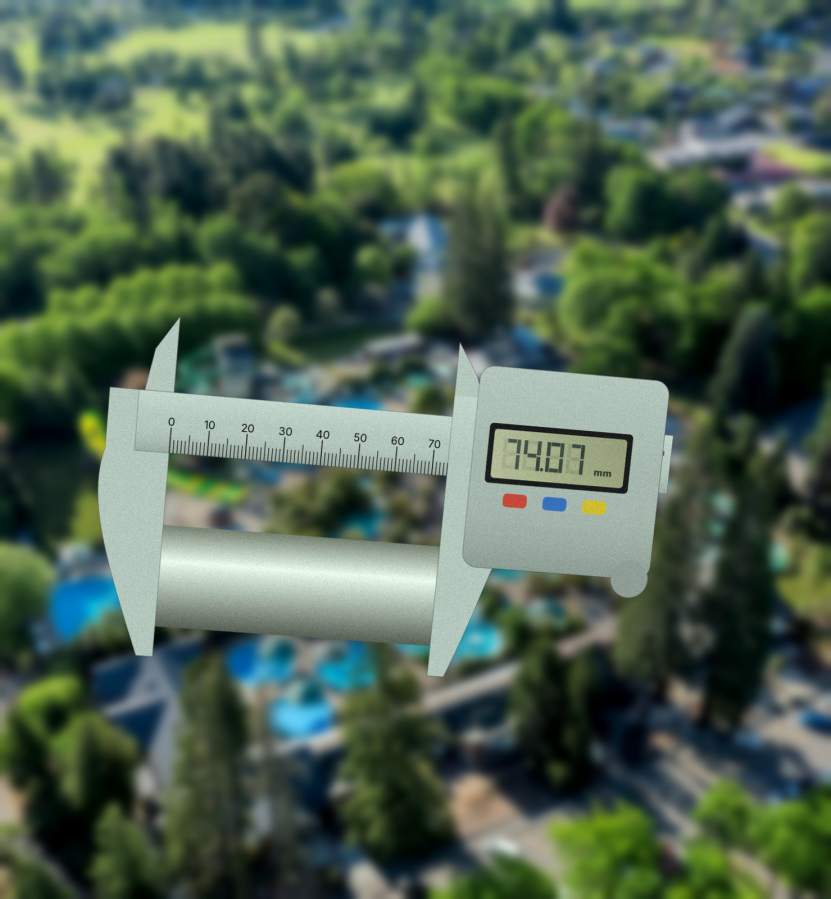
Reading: 74.07 mm
